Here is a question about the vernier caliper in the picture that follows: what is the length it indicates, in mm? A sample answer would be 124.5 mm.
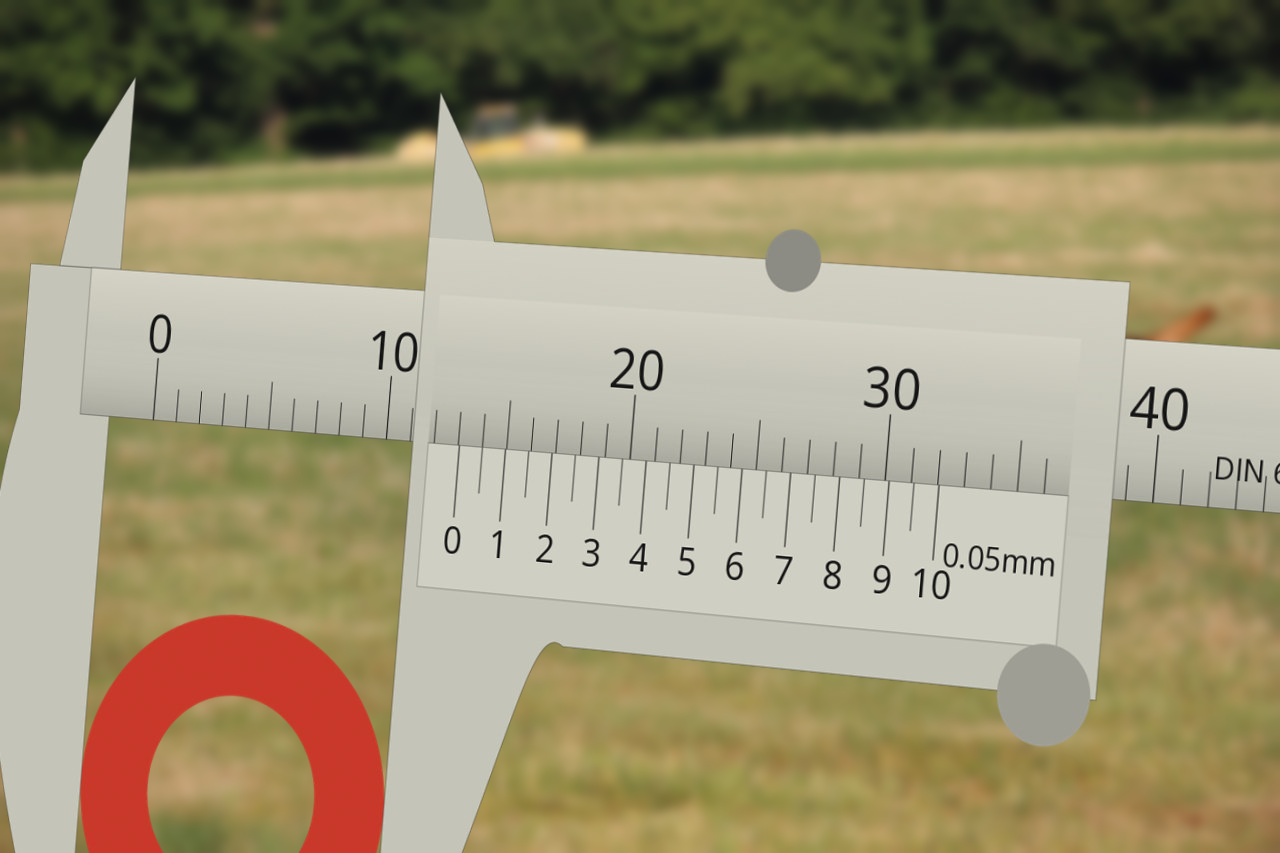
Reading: 13.05 mm
